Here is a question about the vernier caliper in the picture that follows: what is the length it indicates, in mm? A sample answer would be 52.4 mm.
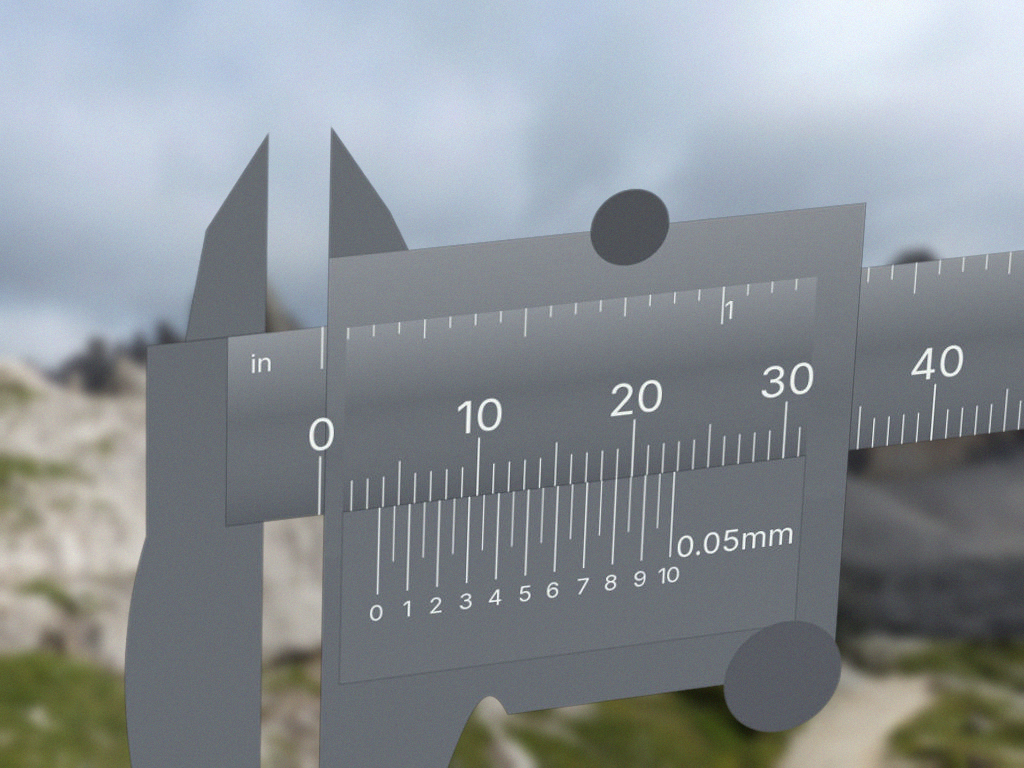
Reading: 3.8 mm
